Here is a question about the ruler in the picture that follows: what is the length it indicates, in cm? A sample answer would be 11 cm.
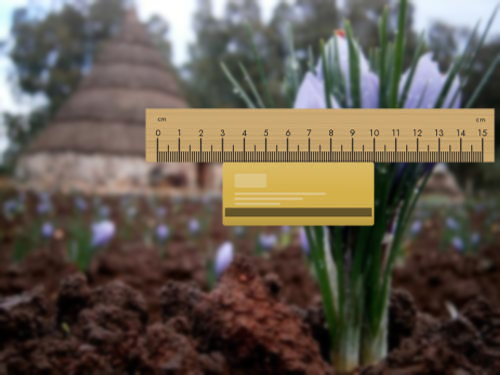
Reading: 7 cm
